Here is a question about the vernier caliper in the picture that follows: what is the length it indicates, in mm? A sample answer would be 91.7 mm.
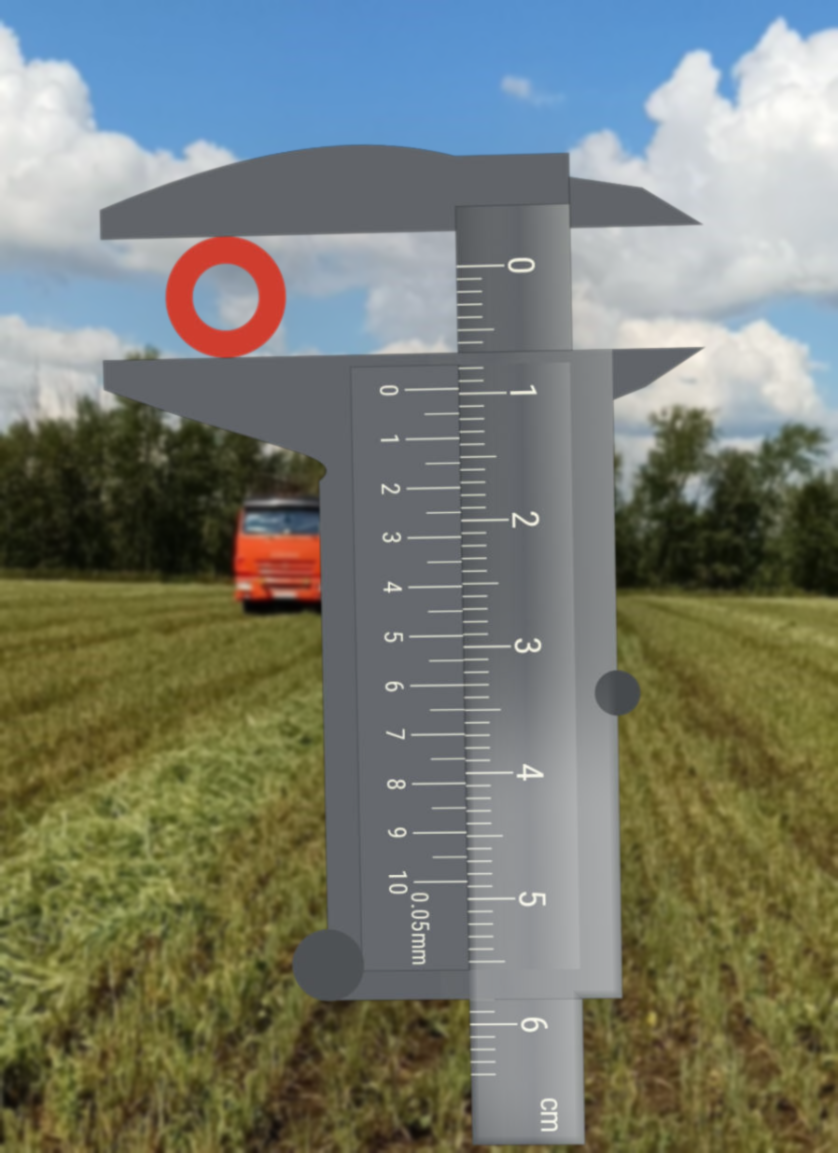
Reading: 9.6 mm
